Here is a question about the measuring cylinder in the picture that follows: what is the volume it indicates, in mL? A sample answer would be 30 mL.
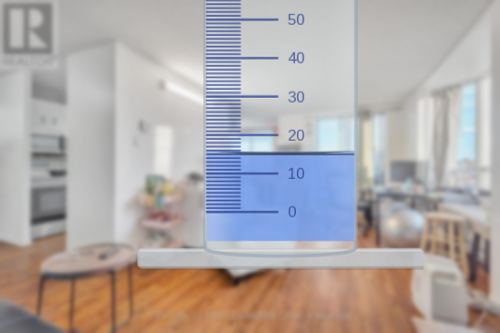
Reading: 15 mL
